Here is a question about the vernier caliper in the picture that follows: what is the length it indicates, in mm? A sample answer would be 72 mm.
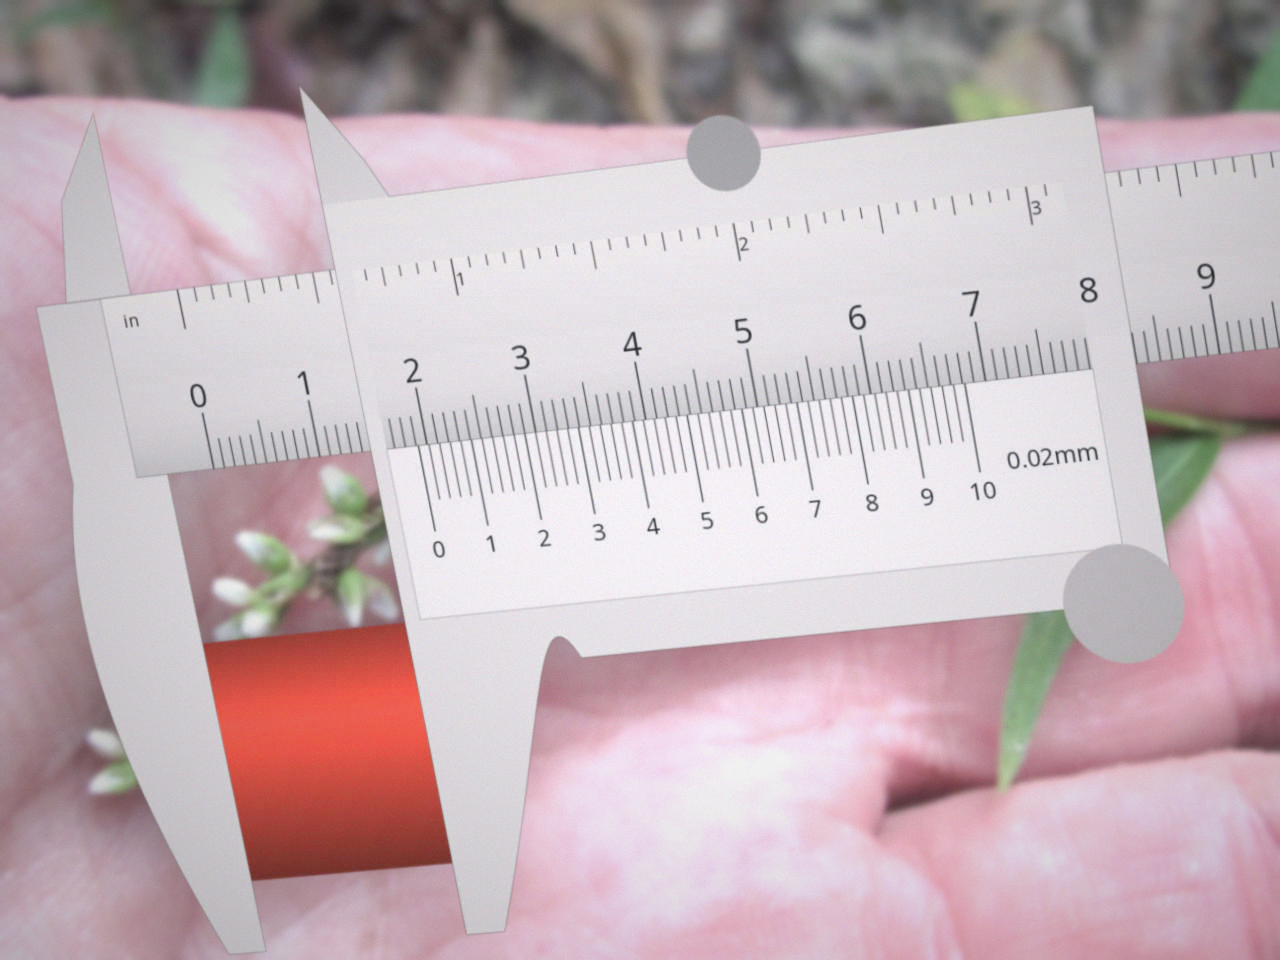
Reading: 19.2 mm
